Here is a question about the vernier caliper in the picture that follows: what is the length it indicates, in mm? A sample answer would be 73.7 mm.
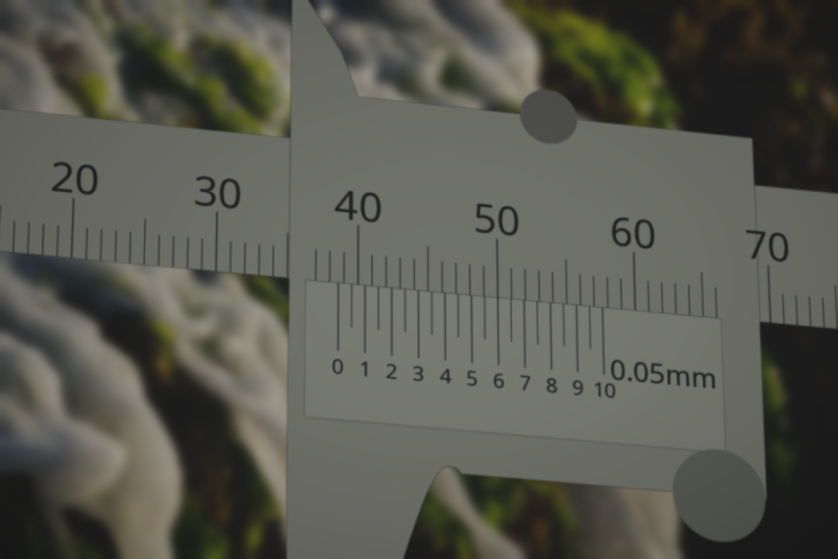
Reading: 38.6 mm
